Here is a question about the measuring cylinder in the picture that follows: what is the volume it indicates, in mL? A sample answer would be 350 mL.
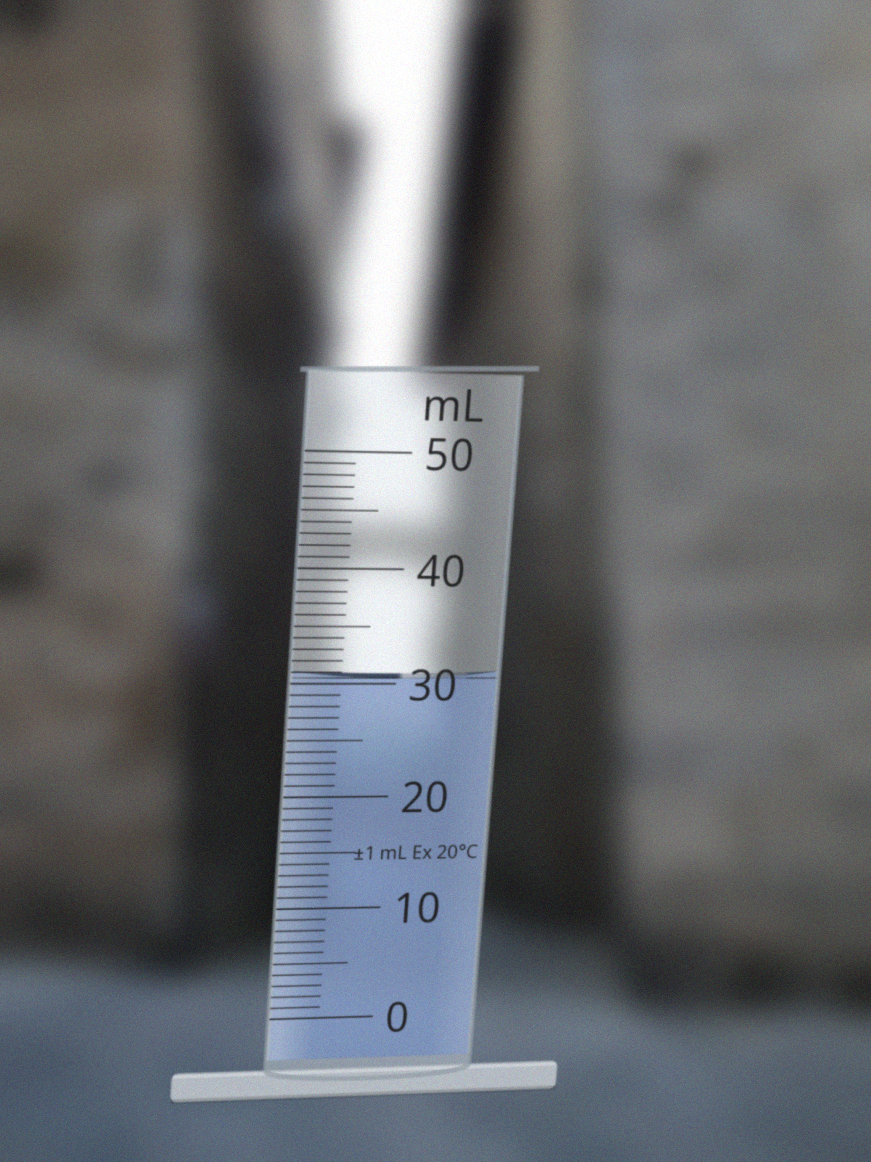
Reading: 30.5 mL
